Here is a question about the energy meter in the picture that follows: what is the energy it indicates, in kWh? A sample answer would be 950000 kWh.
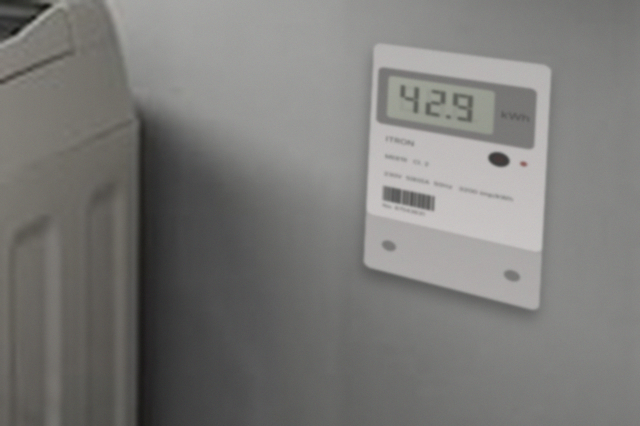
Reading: 42.9 kWh
